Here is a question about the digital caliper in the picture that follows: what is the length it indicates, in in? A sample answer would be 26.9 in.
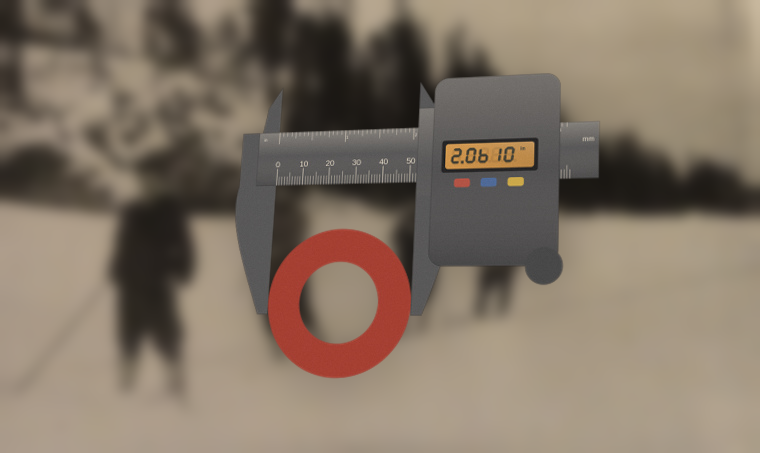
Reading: 2.0610 in
